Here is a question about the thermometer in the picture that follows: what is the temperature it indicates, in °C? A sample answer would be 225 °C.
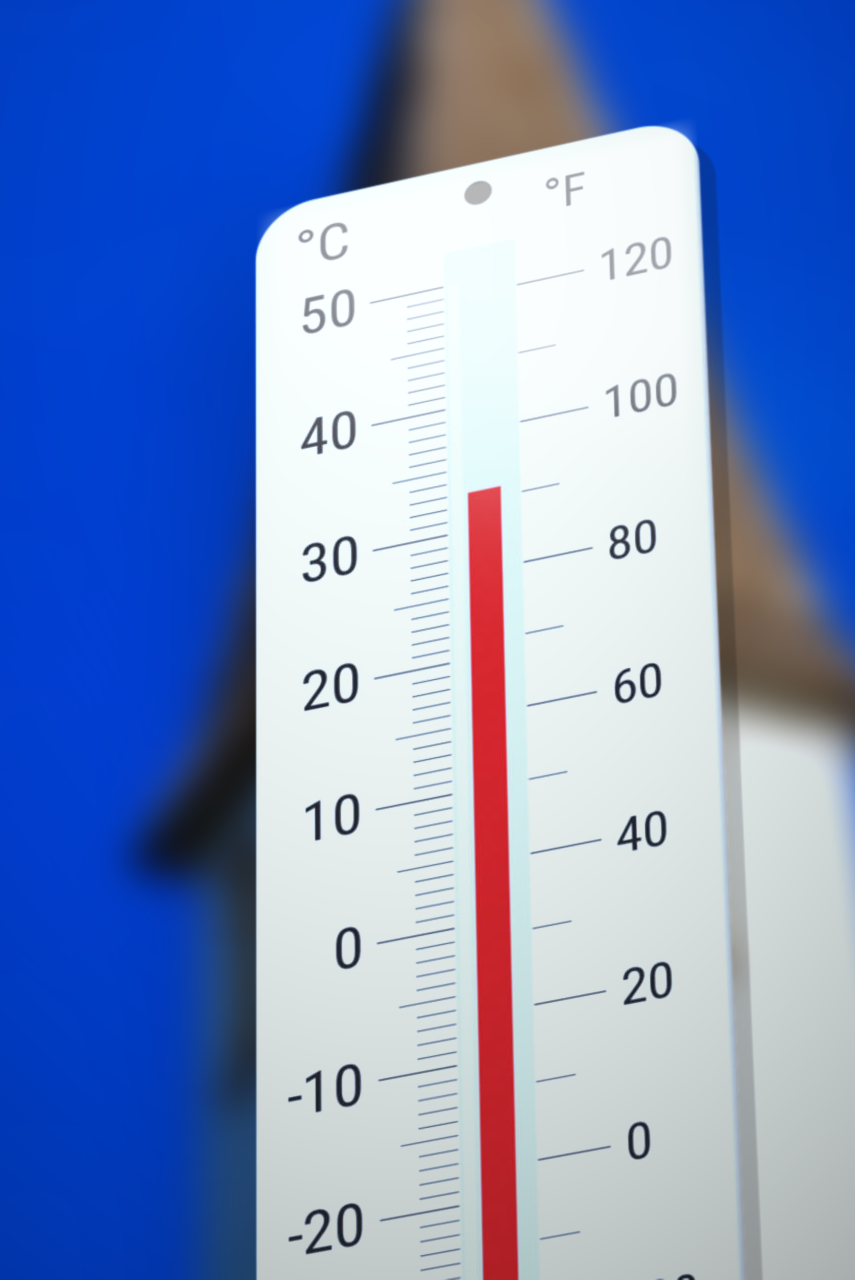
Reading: 33 °C
